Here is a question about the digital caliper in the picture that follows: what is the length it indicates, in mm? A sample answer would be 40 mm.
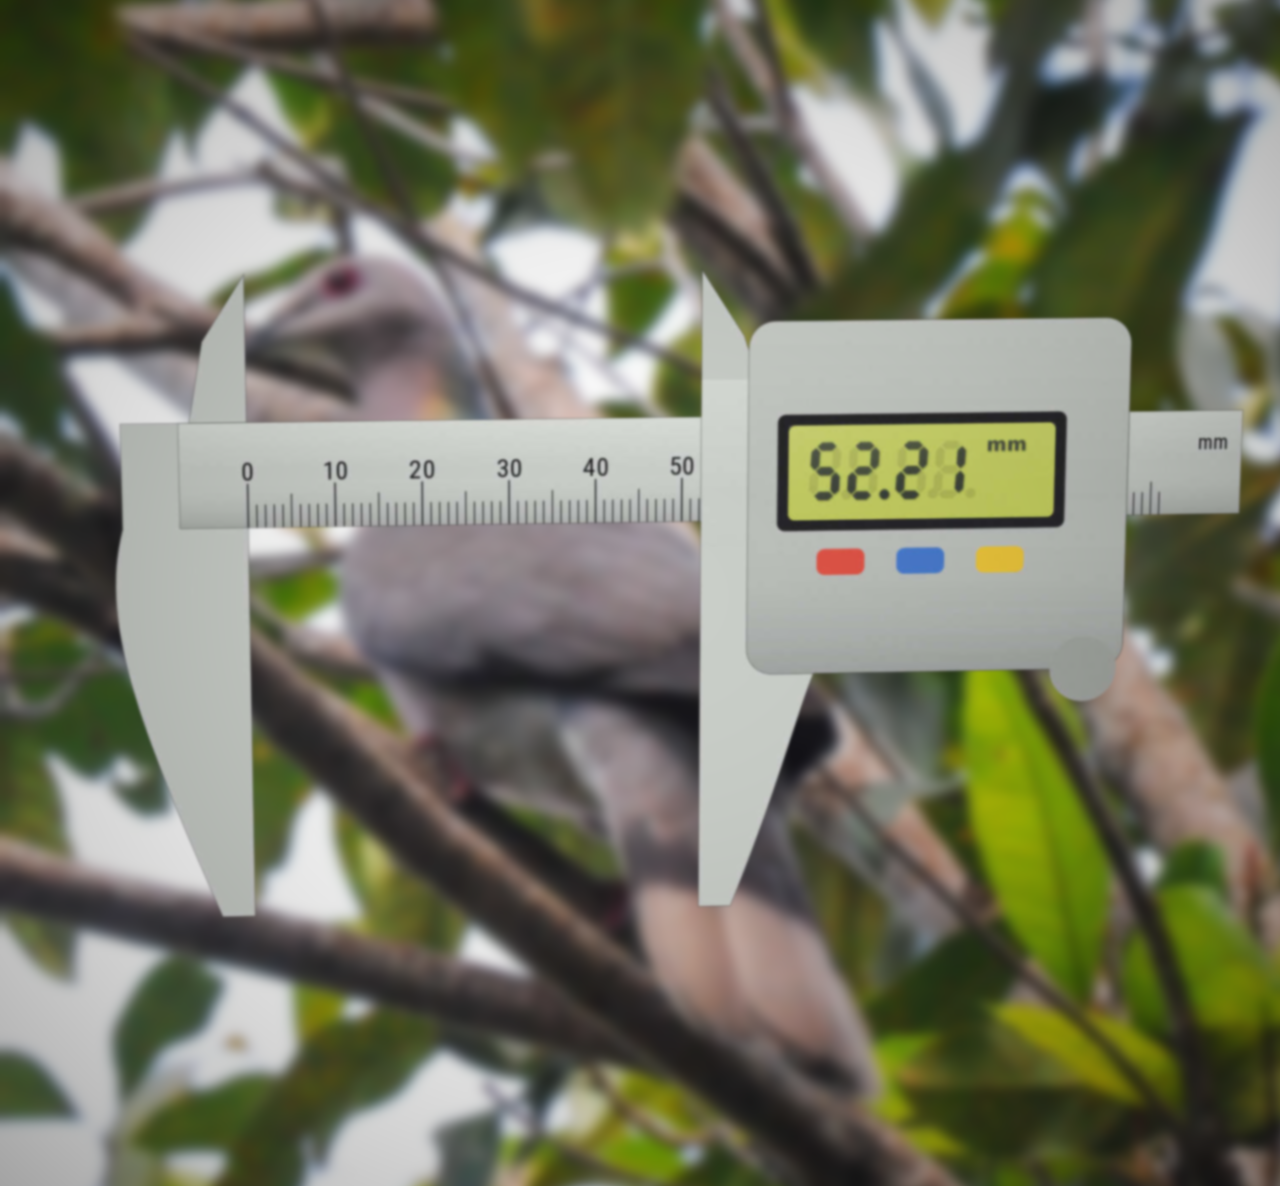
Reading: 52.21 mm
